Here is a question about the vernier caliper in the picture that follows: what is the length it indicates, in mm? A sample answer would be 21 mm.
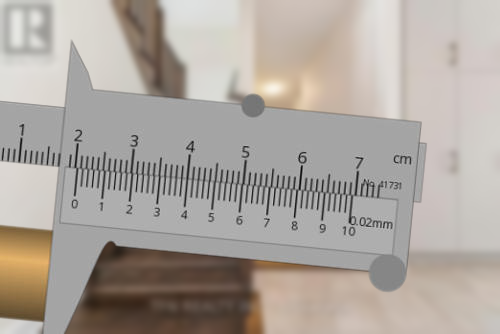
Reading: 20.4 mm
